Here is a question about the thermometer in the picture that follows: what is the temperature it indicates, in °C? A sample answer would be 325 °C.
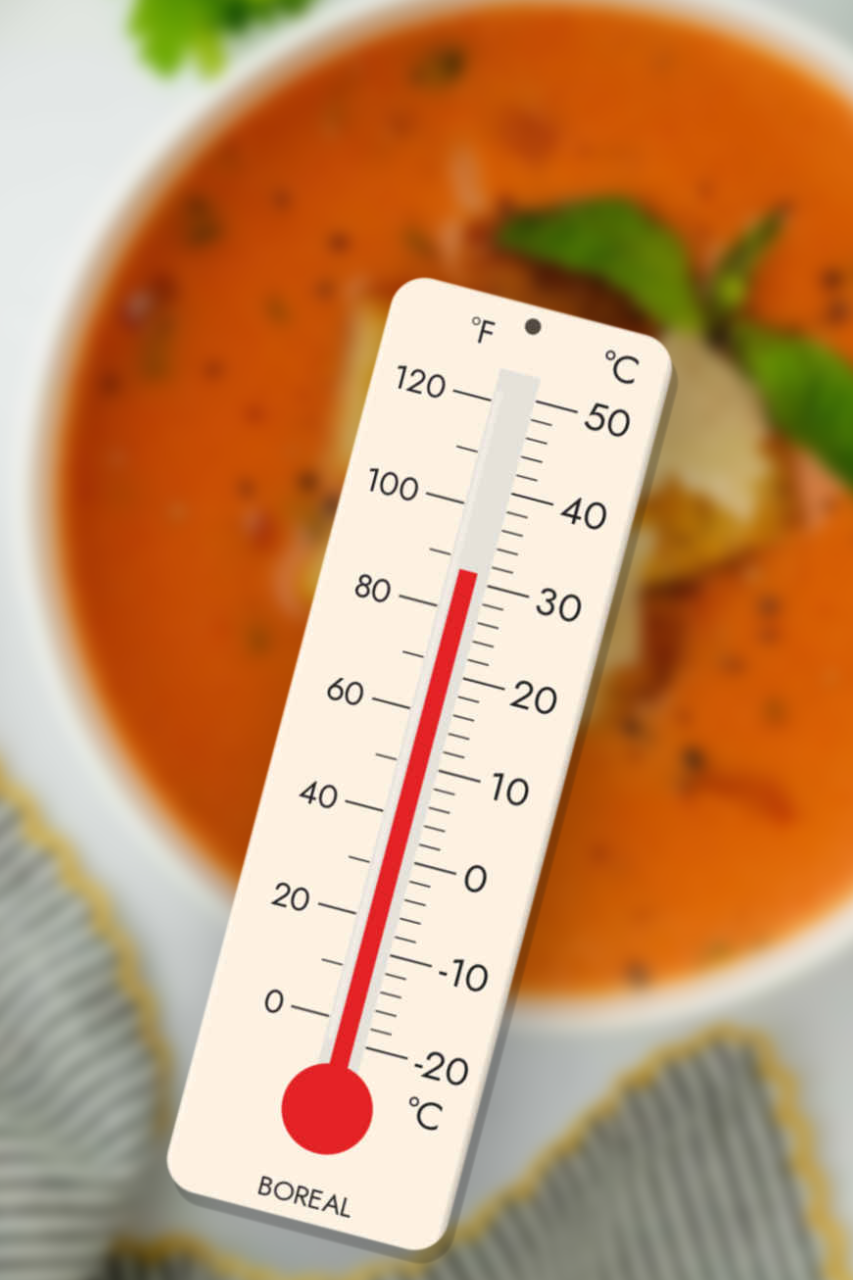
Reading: 31 °C
